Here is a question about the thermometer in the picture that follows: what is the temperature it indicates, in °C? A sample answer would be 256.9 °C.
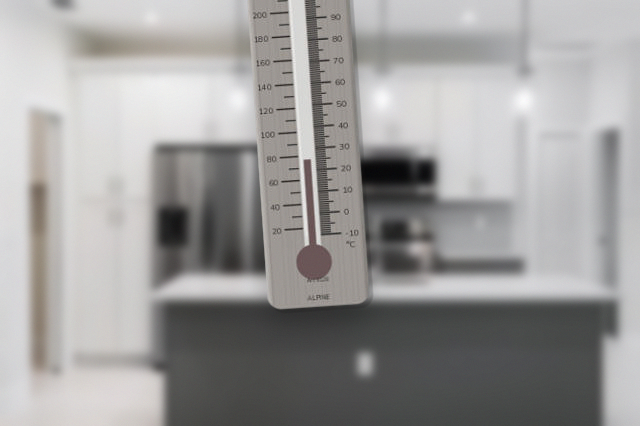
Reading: 25 °C
